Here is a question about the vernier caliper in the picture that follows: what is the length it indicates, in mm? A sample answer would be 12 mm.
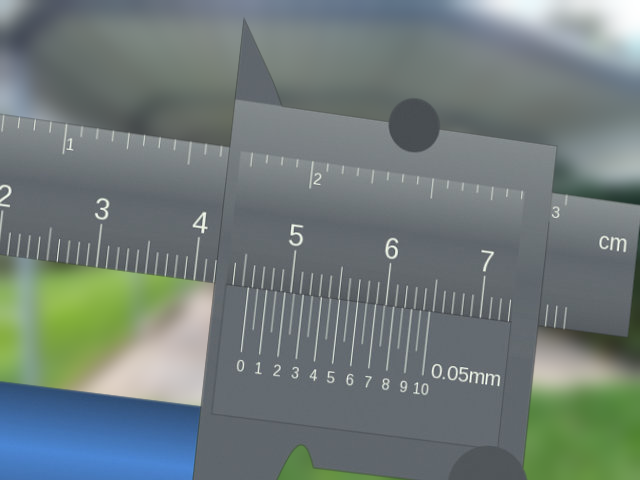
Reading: 45.6 mm
